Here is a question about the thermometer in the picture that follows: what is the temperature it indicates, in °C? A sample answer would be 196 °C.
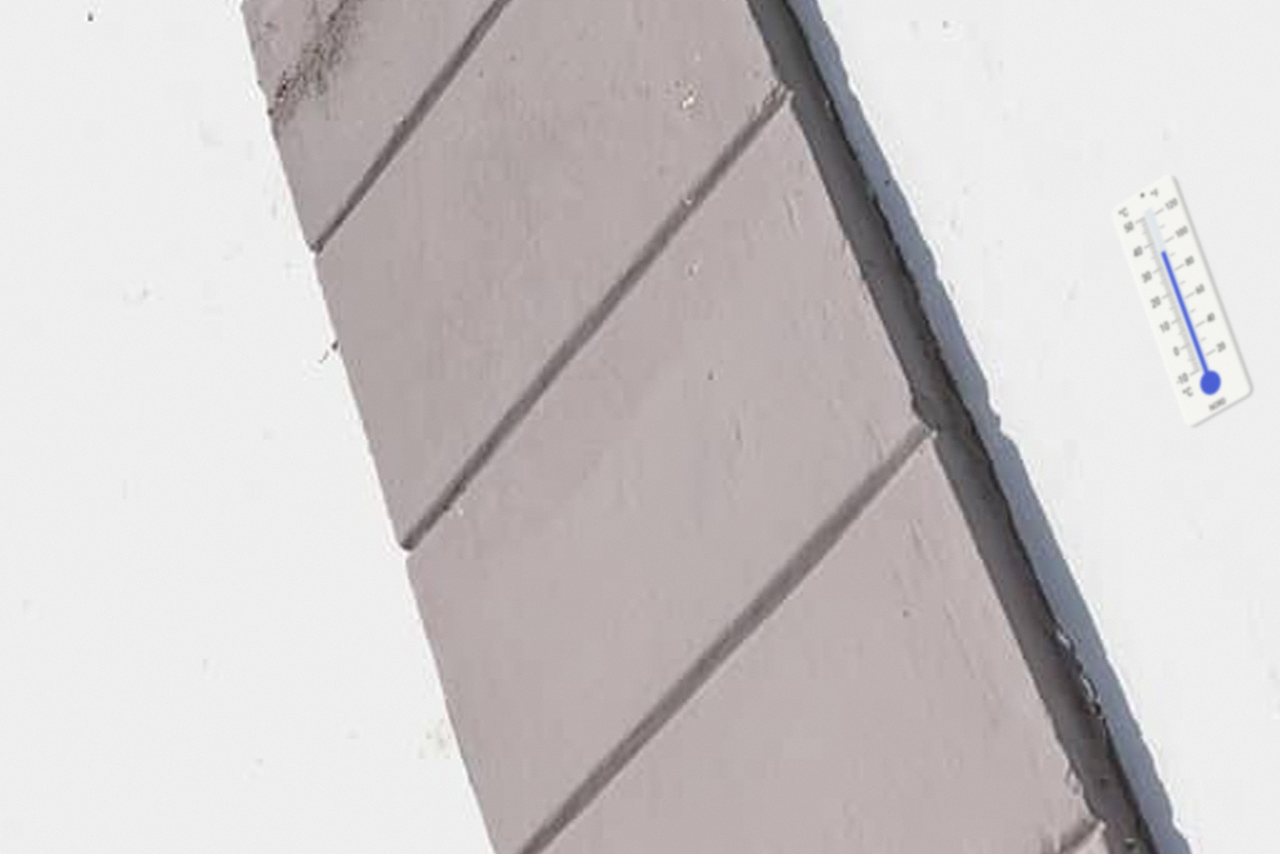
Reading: 35 °C
